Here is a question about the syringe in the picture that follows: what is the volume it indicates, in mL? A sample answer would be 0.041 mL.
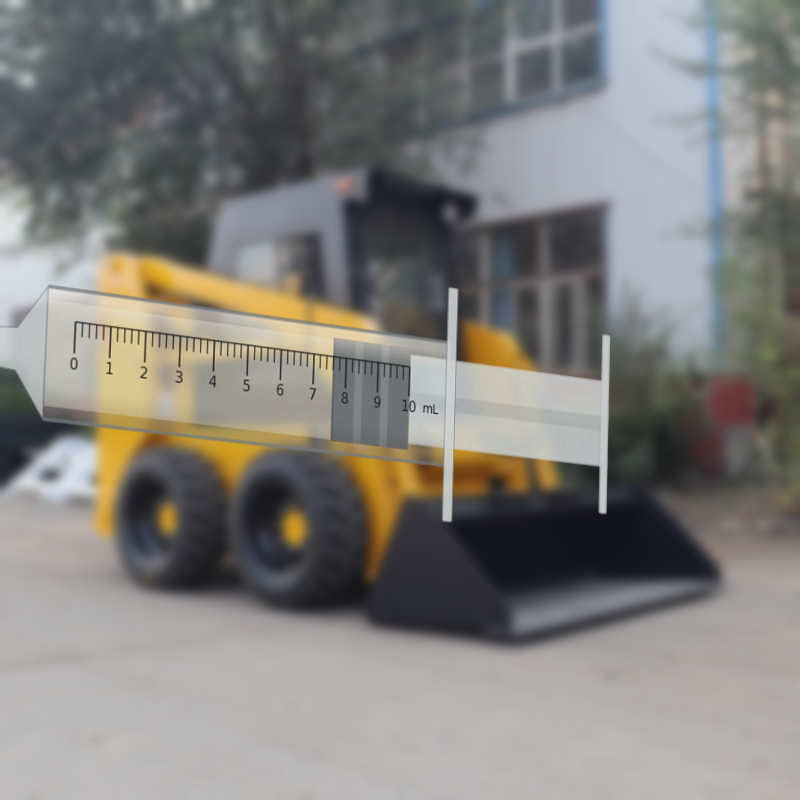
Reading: 7.6 mL
